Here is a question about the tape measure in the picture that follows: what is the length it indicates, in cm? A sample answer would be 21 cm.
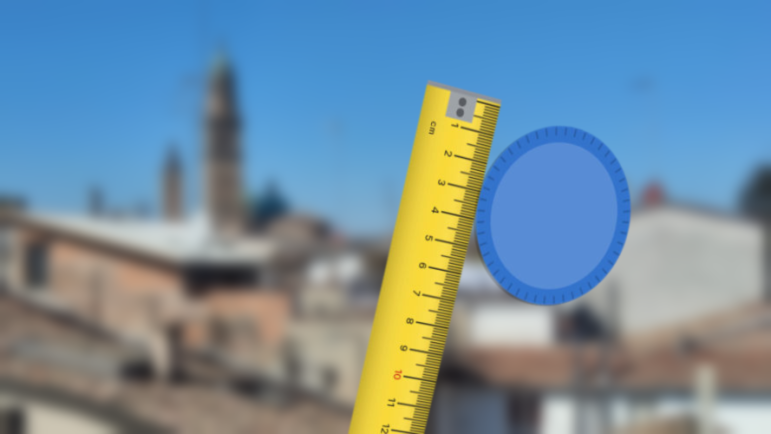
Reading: 6.5 cm
